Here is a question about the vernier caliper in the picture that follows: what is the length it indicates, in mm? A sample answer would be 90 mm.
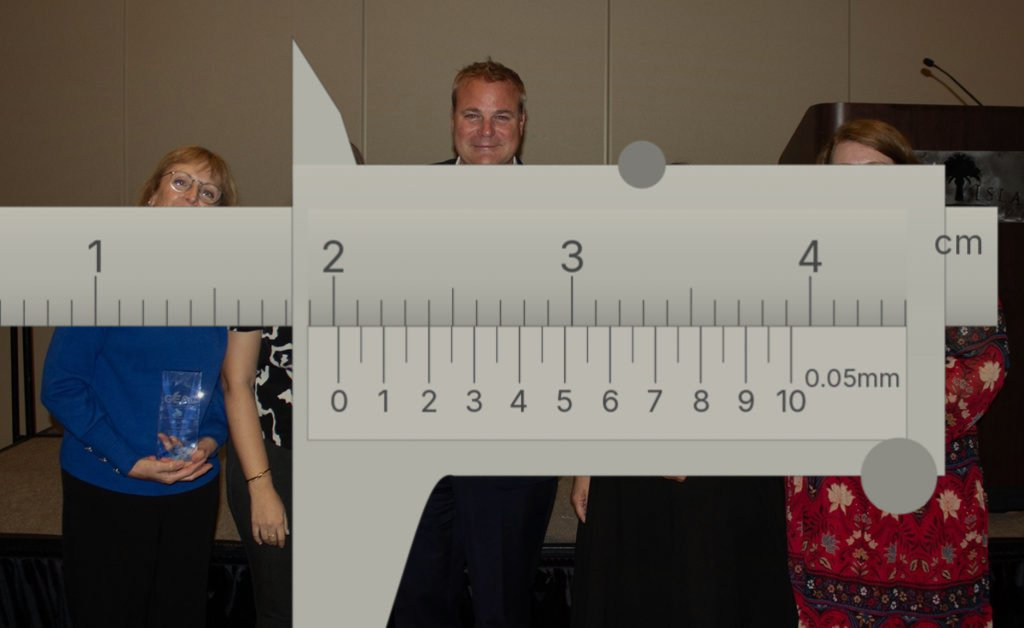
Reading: 20.2 mm
